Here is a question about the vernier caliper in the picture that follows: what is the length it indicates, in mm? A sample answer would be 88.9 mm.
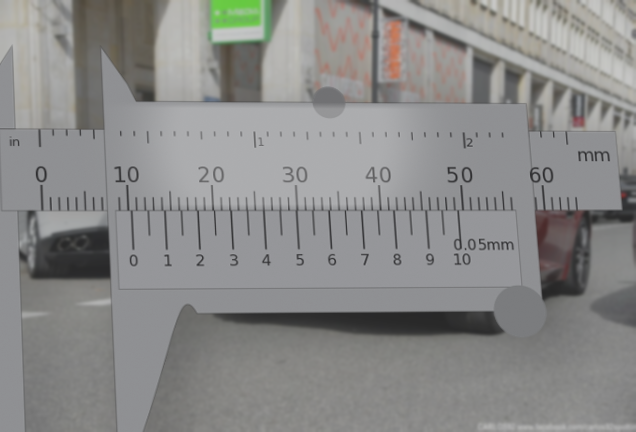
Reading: 10.4 mm
